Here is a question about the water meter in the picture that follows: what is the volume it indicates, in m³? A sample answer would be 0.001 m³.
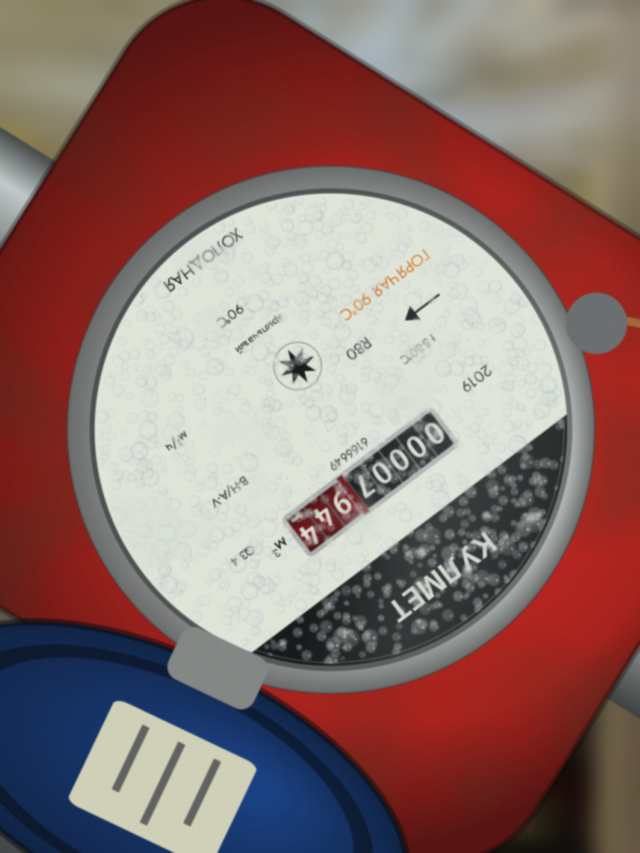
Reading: 7.944 m³
